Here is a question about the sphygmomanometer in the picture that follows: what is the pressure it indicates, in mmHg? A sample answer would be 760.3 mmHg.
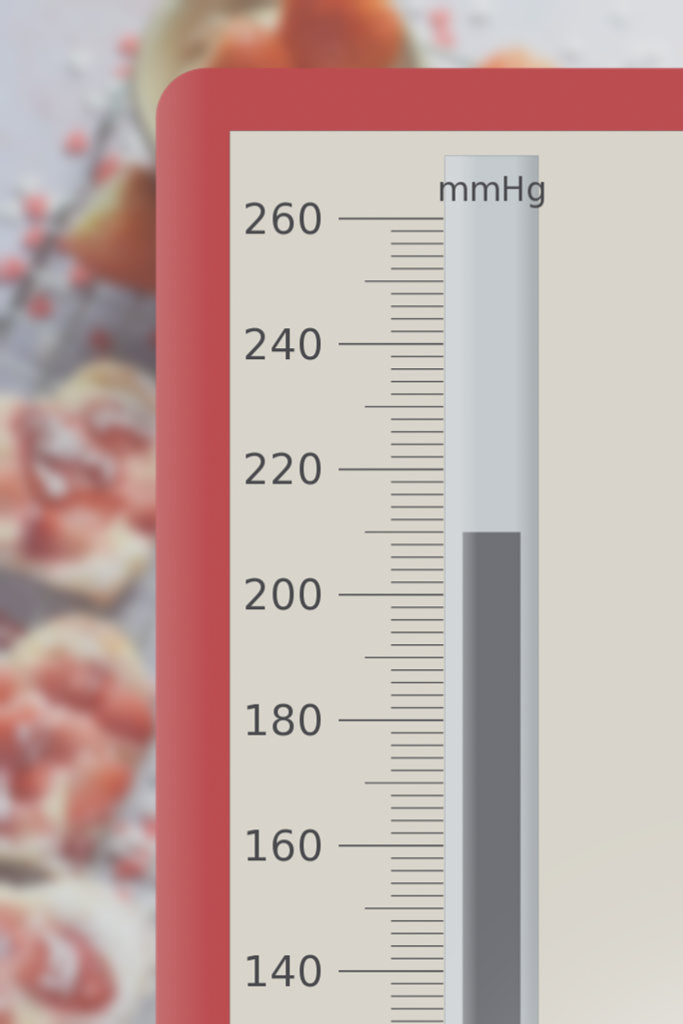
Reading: 210 mmHg
